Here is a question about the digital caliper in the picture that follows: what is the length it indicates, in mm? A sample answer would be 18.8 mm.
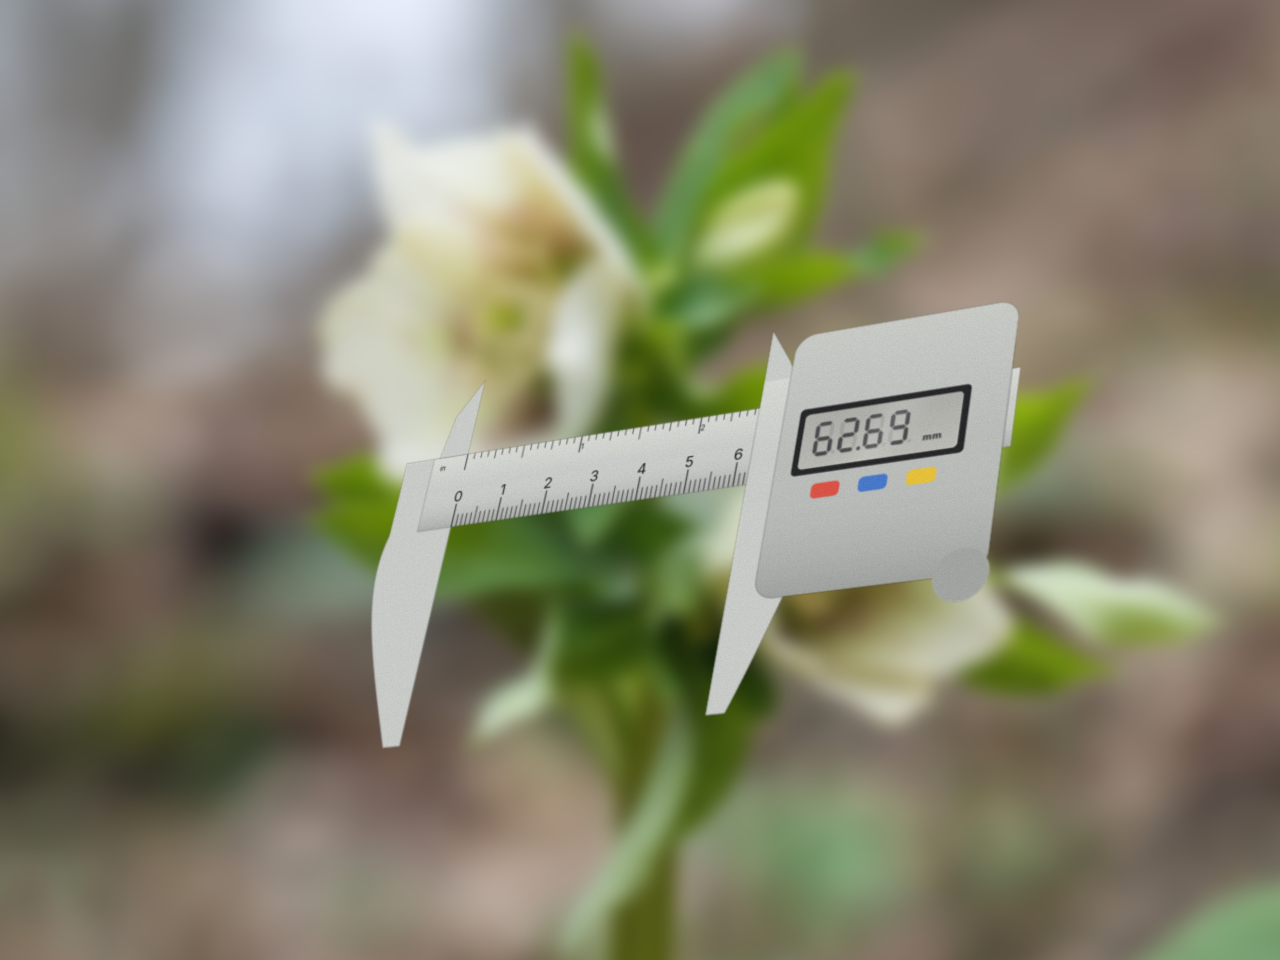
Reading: 62.69 mm
